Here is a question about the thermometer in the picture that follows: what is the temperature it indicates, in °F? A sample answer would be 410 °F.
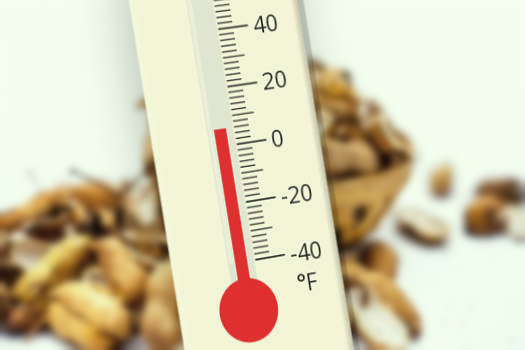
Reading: 6 °F
